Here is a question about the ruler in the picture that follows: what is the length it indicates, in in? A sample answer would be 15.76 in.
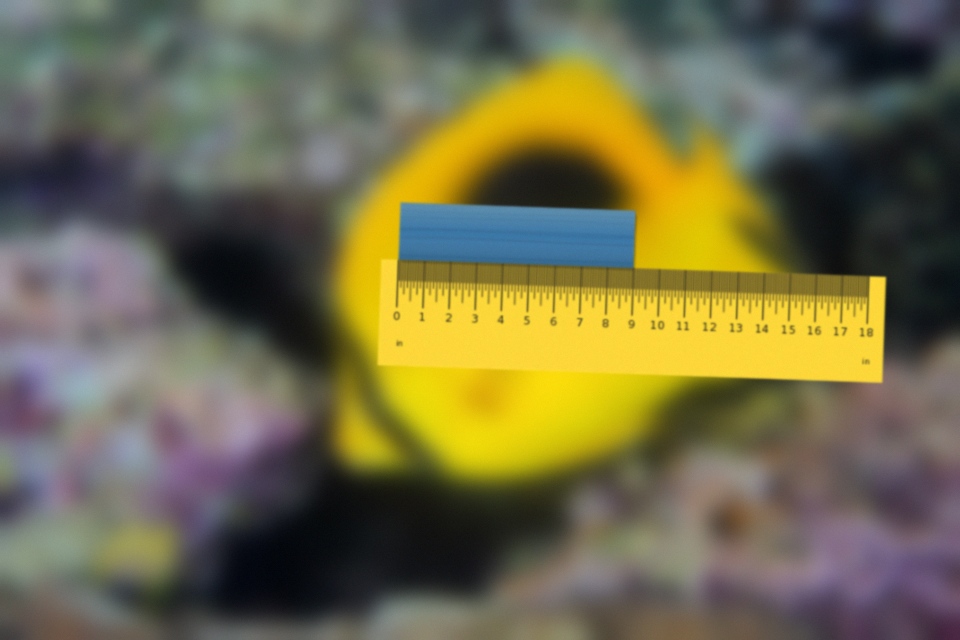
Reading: 9 in
